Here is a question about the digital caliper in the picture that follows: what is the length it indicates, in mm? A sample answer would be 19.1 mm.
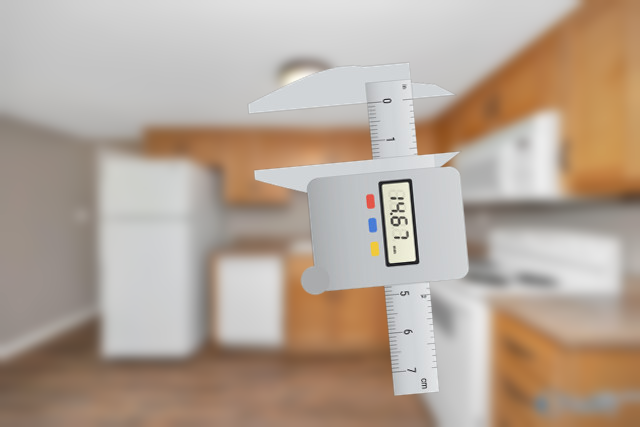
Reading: 14.67 mm
